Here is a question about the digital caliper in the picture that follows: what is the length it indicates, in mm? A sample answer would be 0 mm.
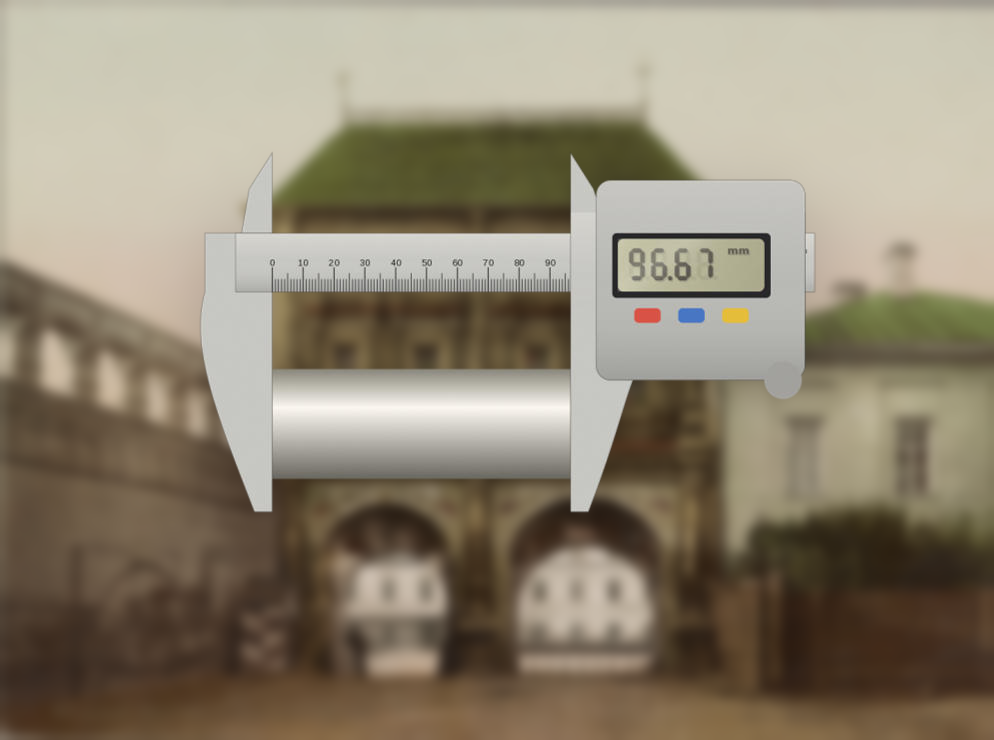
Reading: 96.67 mm
